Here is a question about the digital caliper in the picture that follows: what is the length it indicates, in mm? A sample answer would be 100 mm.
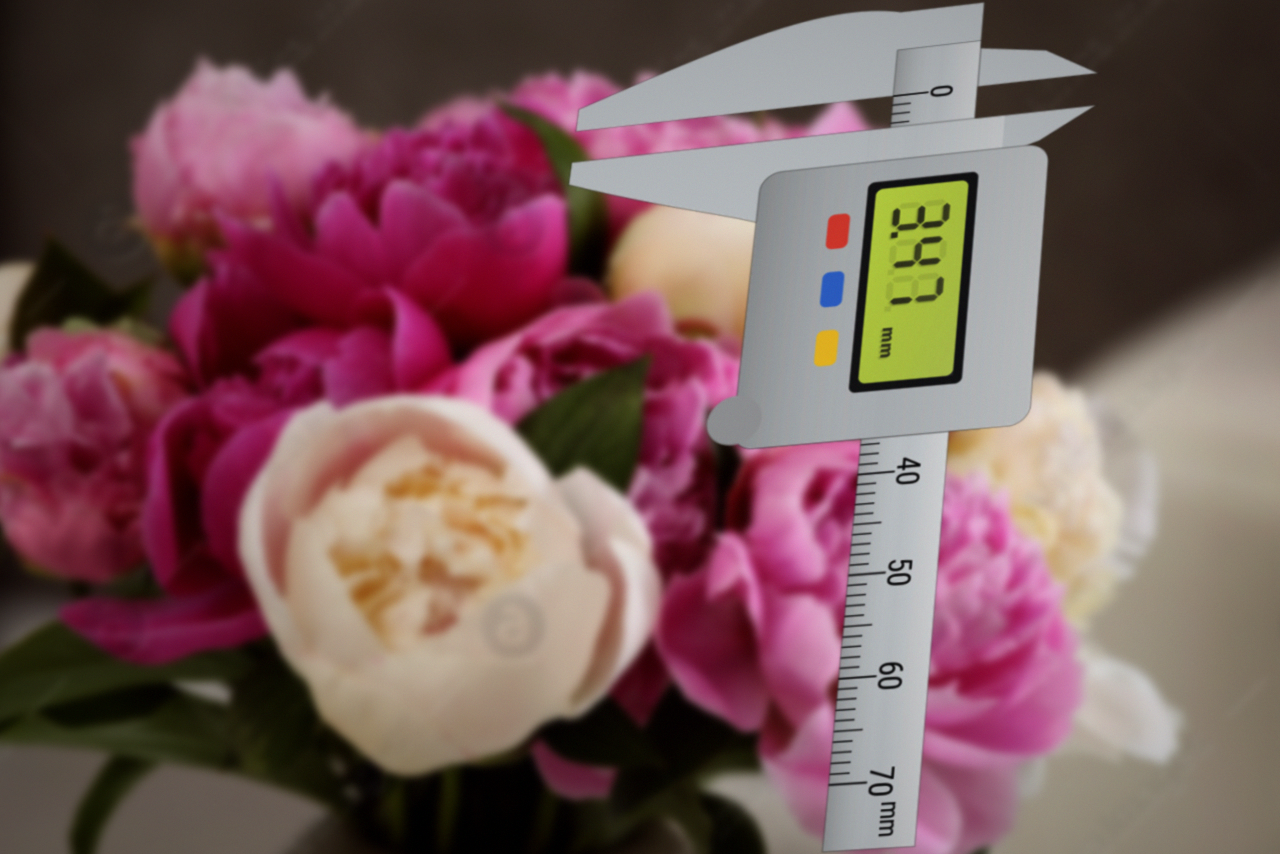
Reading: 3.47 mm
